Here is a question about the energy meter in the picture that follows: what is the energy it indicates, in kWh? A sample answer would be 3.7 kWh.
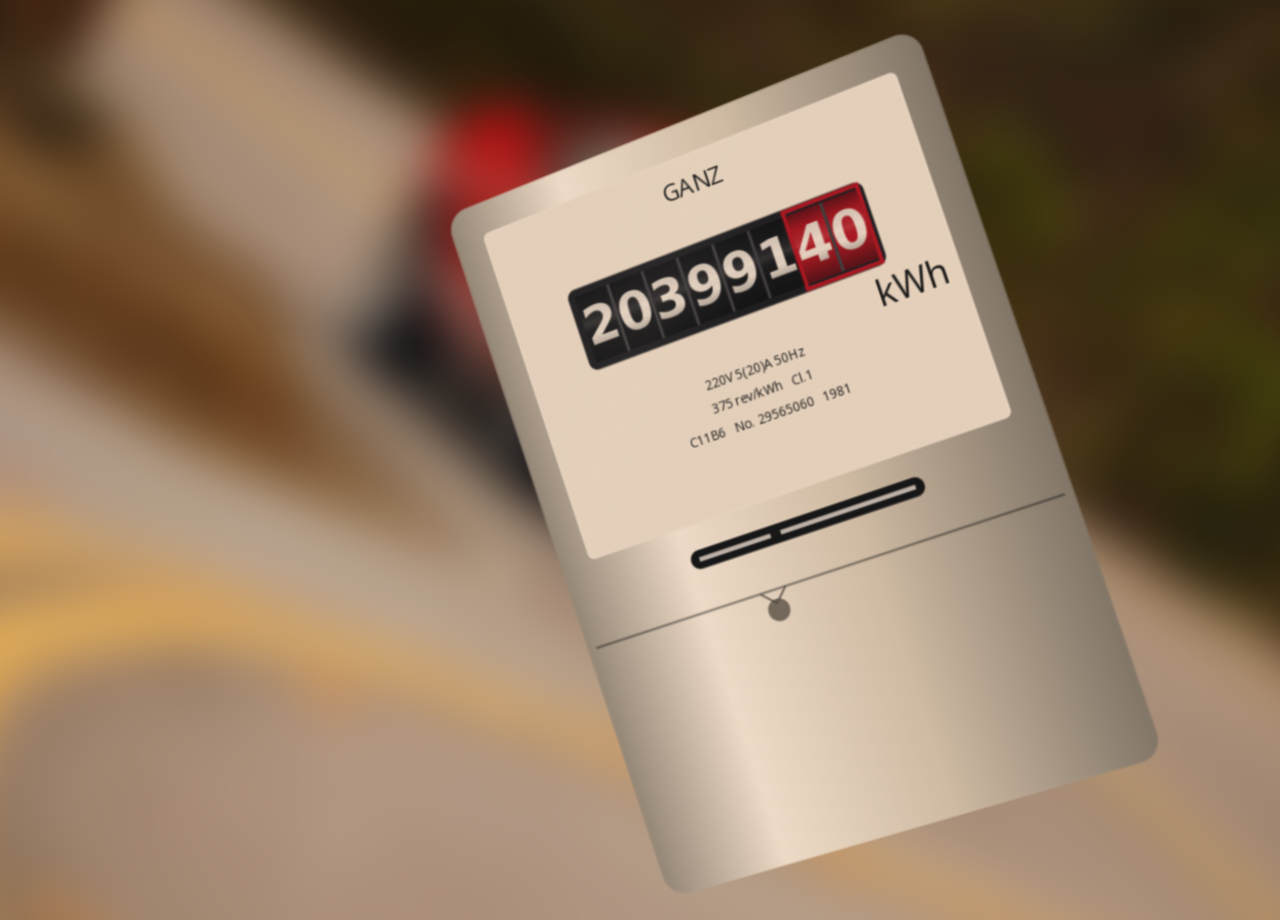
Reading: 203991.40 kWh
